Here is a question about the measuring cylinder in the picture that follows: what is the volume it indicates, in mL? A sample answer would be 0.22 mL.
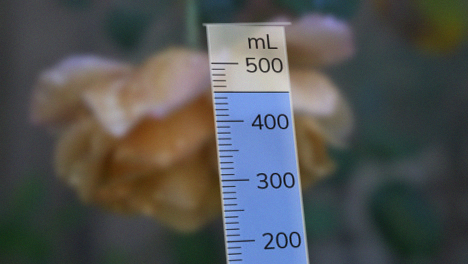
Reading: 450 mL
